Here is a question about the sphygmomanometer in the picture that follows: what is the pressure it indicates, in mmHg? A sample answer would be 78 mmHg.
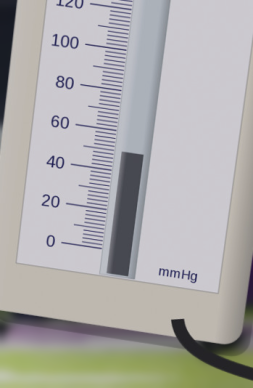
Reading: 50 mmHg
